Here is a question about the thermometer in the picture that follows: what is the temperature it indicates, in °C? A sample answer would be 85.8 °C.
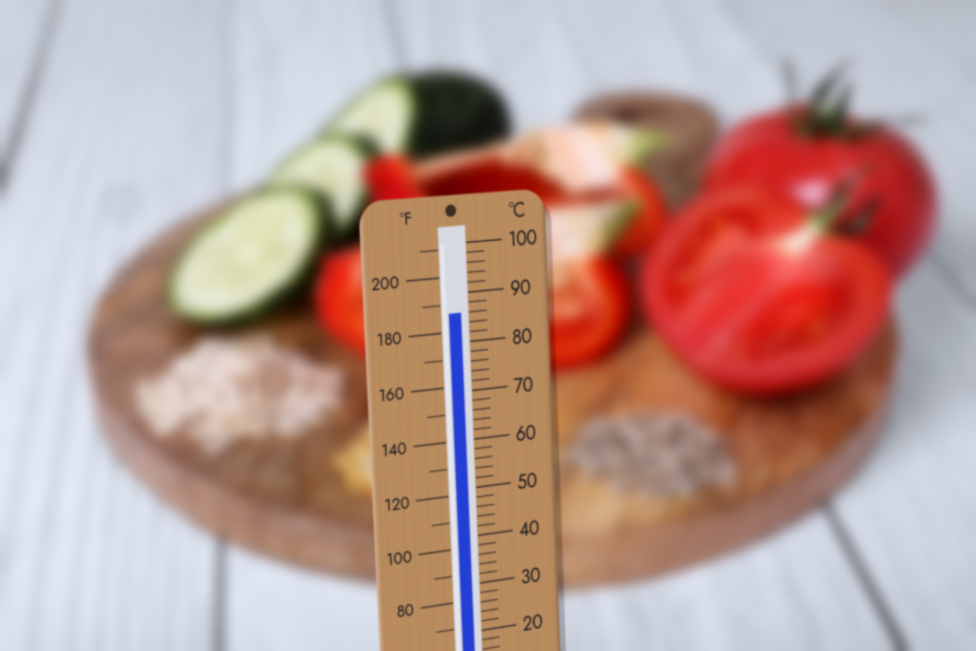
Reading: 86 °C
